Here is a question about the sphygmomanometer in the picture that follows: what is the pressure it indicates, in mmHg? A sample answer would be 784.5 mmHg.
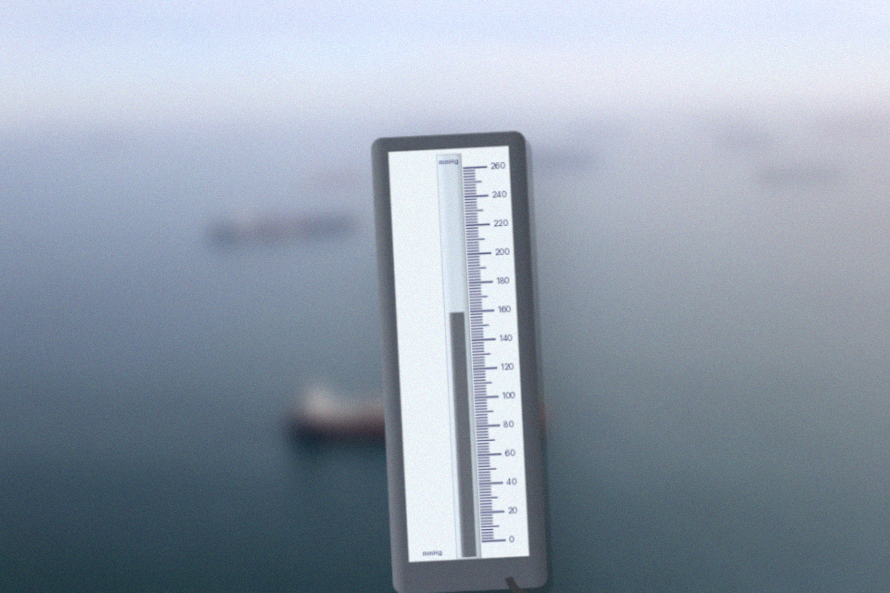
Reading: 160 mmHg
